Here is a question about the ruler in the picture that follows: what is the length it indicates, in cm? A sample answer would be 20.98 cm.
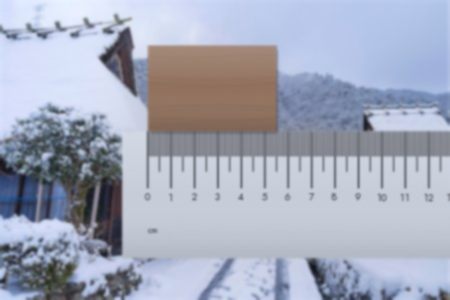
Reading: 5.5 cm
